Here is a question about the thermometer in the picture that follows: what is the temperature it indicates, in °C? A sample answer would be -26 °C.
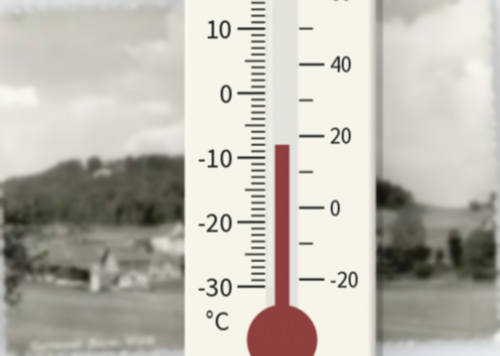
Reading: -8 °C
